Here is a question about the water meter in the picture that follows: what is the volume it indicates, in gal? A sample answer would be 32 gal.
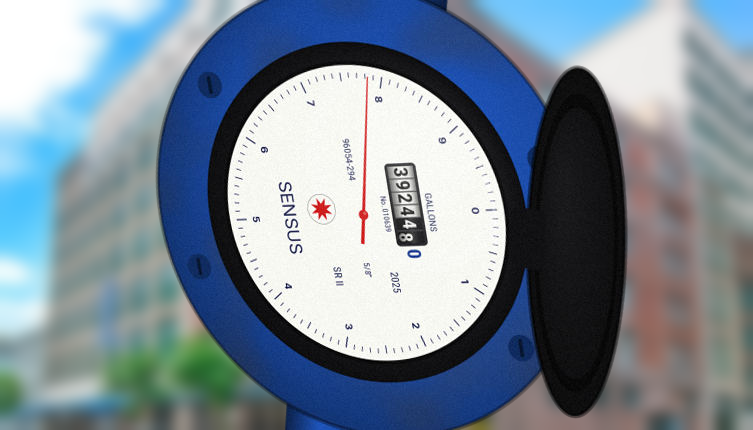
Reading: 3924477.8 gal
